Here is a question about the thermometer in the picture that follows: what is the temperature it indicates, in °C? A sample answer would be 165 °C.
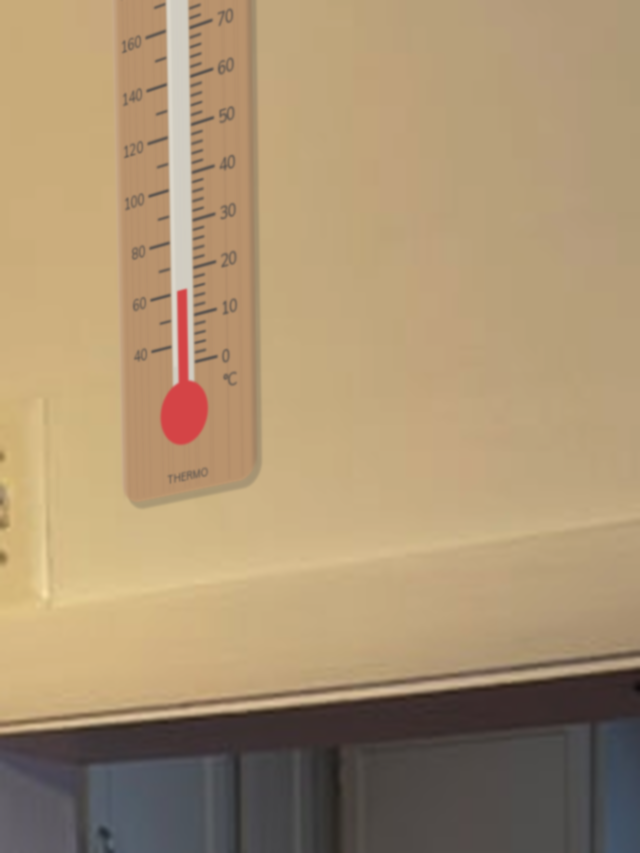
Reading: 16 °C
